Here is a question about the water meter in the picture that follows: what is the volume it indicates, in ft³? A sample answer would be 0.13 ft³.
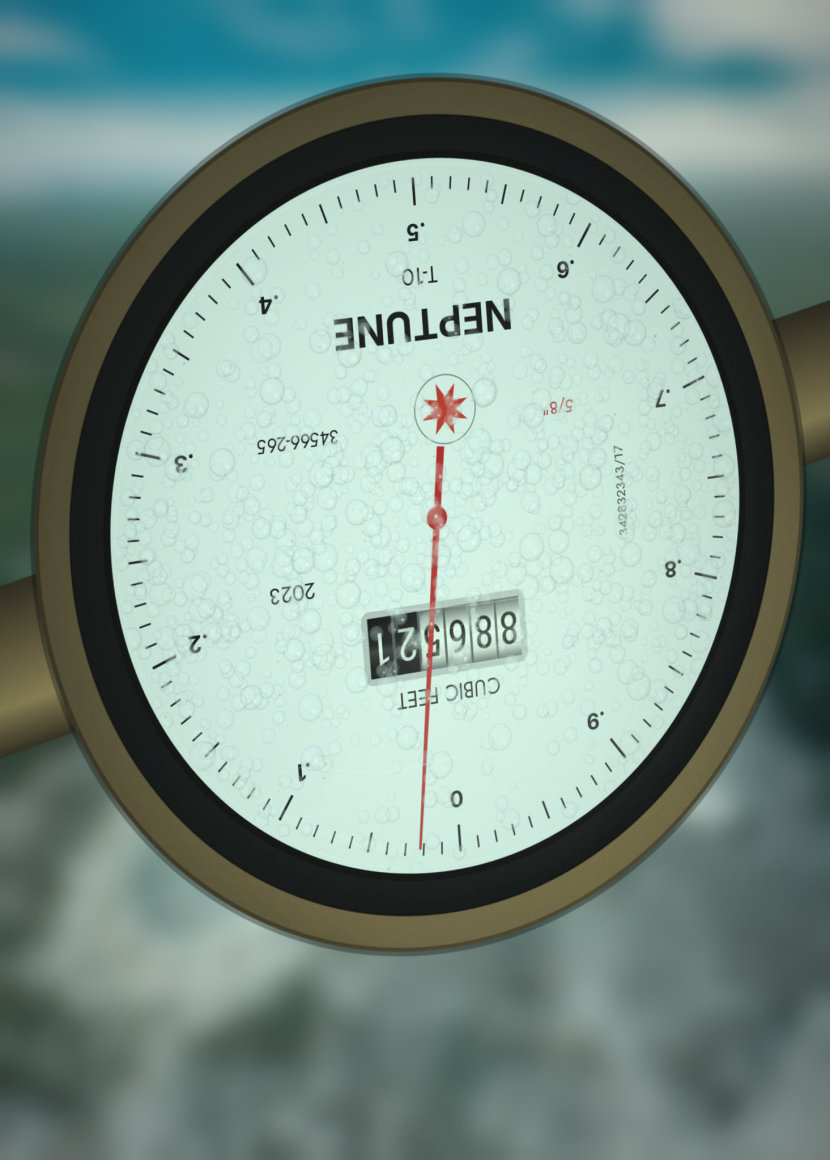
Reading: 886521.02 ft³
